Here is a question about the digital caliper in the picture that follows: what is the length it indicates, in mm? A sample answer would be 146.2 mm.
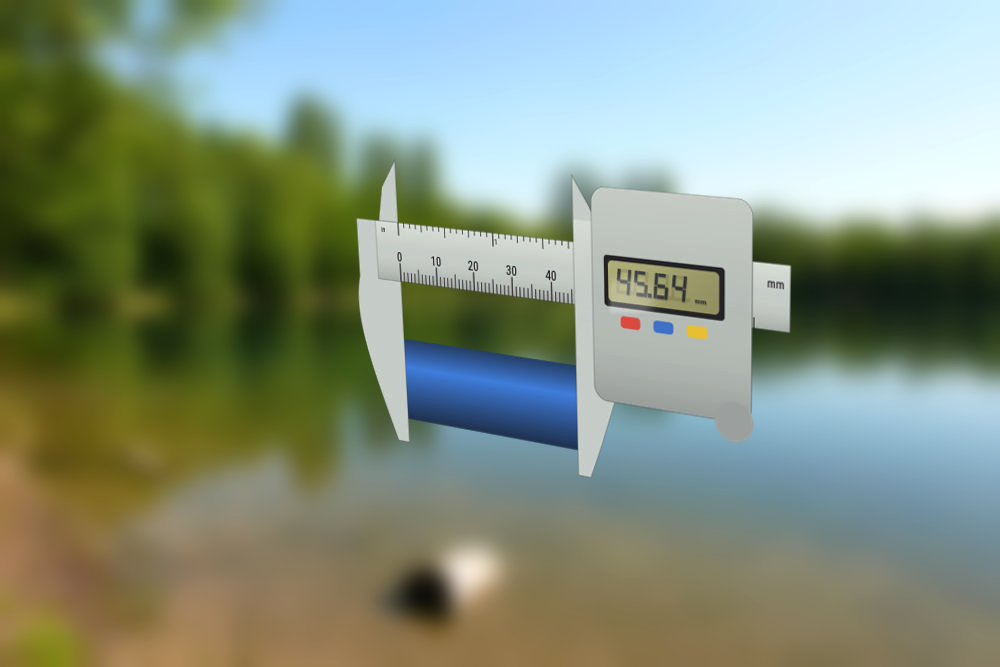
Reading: 45.64 mm
